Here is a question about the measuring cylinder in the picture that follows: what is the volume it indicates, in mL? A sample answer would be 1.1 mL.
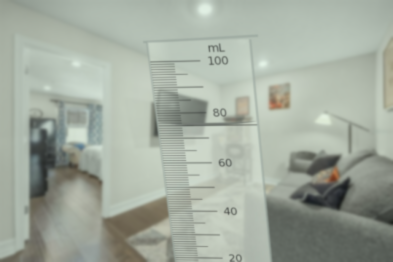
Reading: 75 mL
